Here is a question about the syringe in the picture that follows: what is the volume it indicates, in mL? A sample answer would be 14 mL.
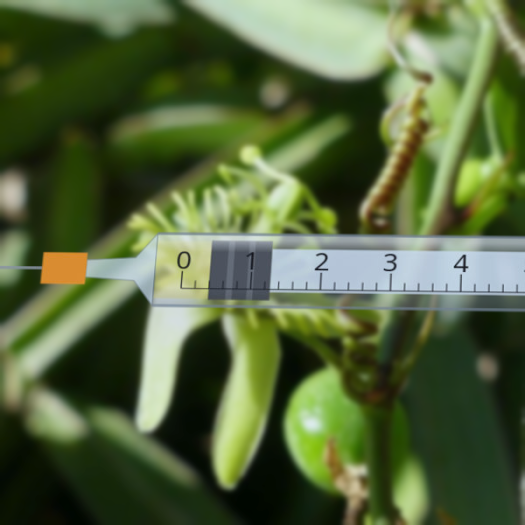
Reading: 0.4 mL
